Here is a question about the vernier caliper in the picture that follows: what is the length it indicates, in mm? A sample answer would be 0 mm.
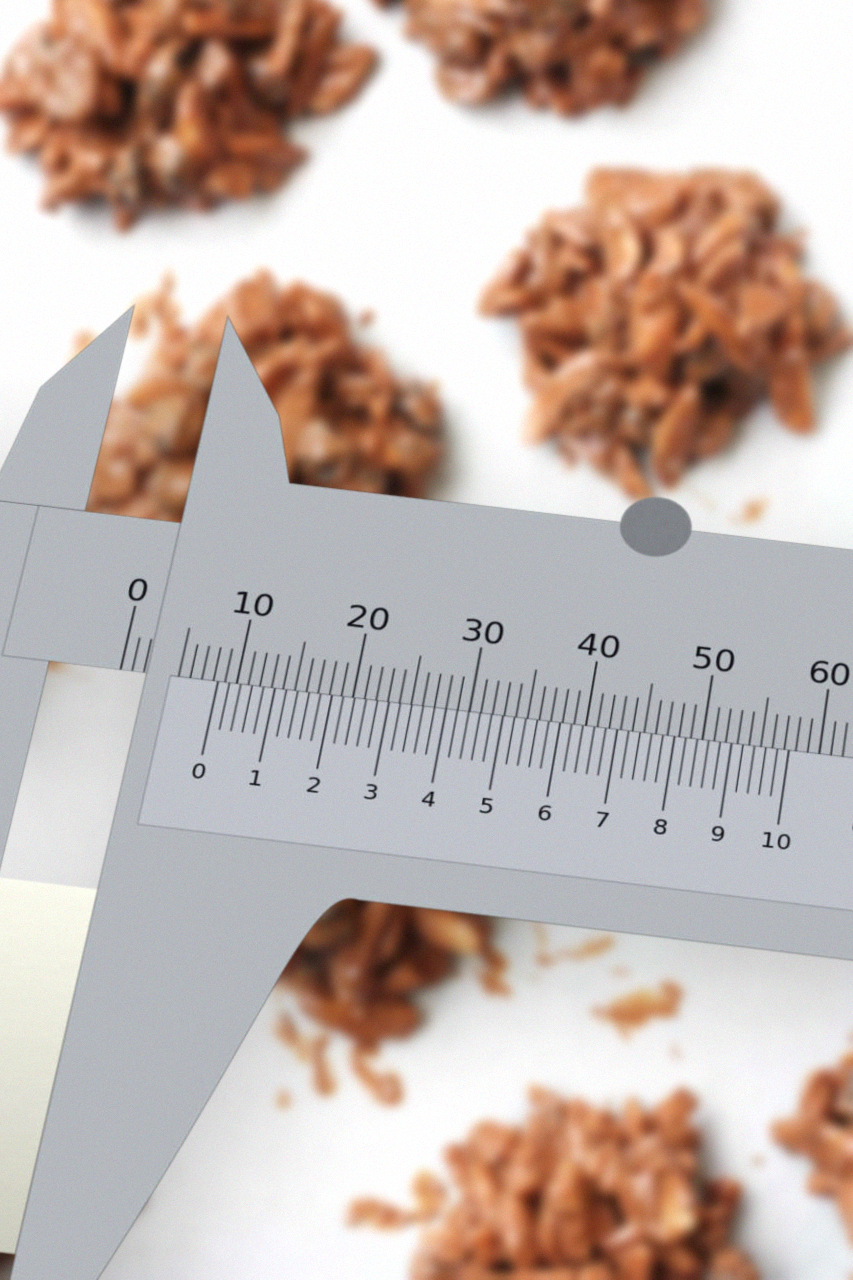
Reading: 8.4 mm
